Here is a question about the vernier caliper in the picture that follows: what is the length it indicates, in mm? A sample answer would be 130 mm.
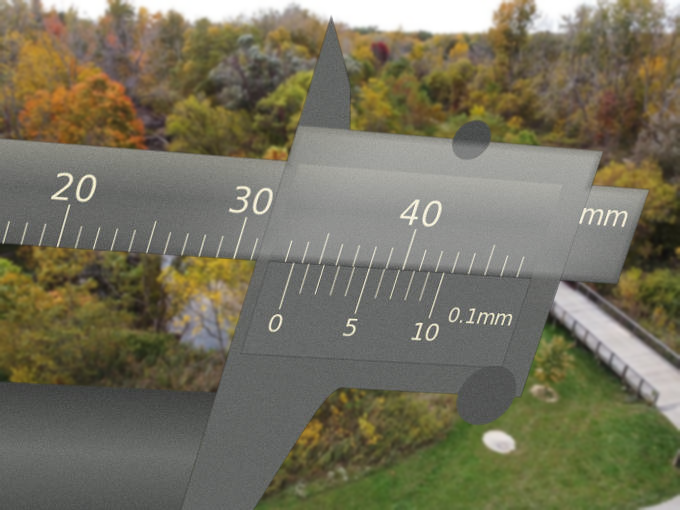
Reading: 33.5 mm
